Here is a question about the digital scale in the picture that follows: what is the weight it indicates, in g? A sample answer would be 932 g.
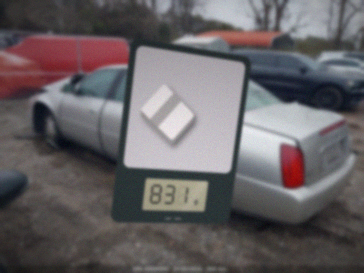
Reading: 831 g
